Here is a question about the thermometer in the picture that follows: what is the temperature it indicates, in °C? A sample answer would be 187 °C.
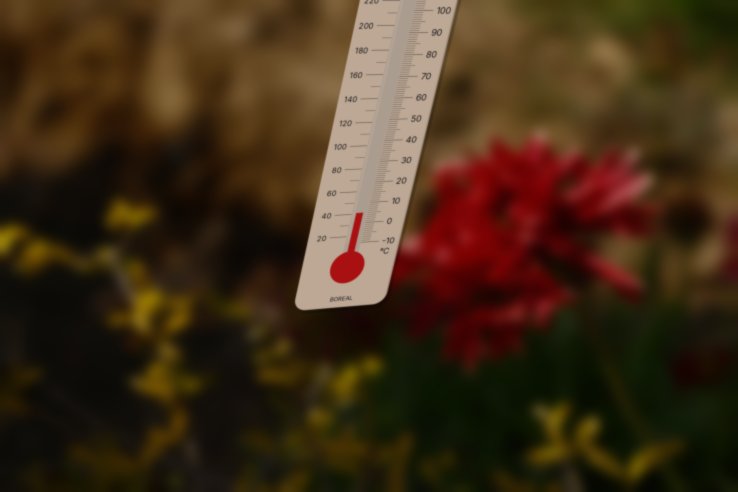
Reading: 5 °C
